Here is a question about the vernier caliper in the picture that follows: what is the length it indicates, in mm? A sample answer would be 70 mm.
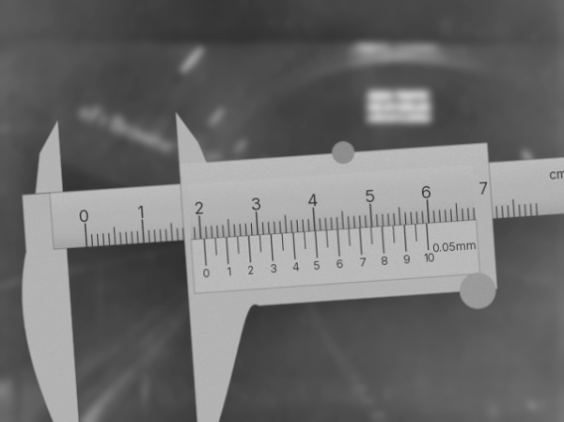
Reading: 20.6 mm
